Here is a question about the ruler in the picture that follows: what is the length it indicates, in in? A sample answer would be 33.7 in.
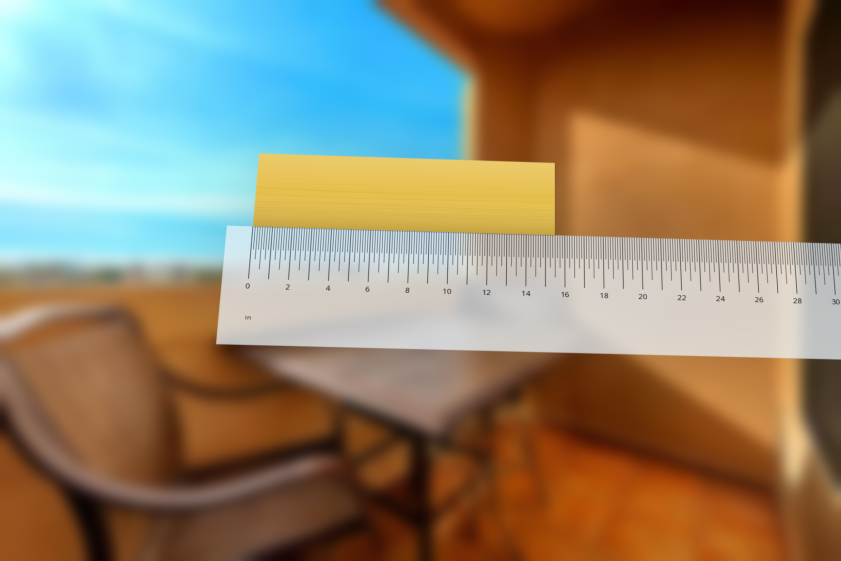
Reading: 15.5 in
